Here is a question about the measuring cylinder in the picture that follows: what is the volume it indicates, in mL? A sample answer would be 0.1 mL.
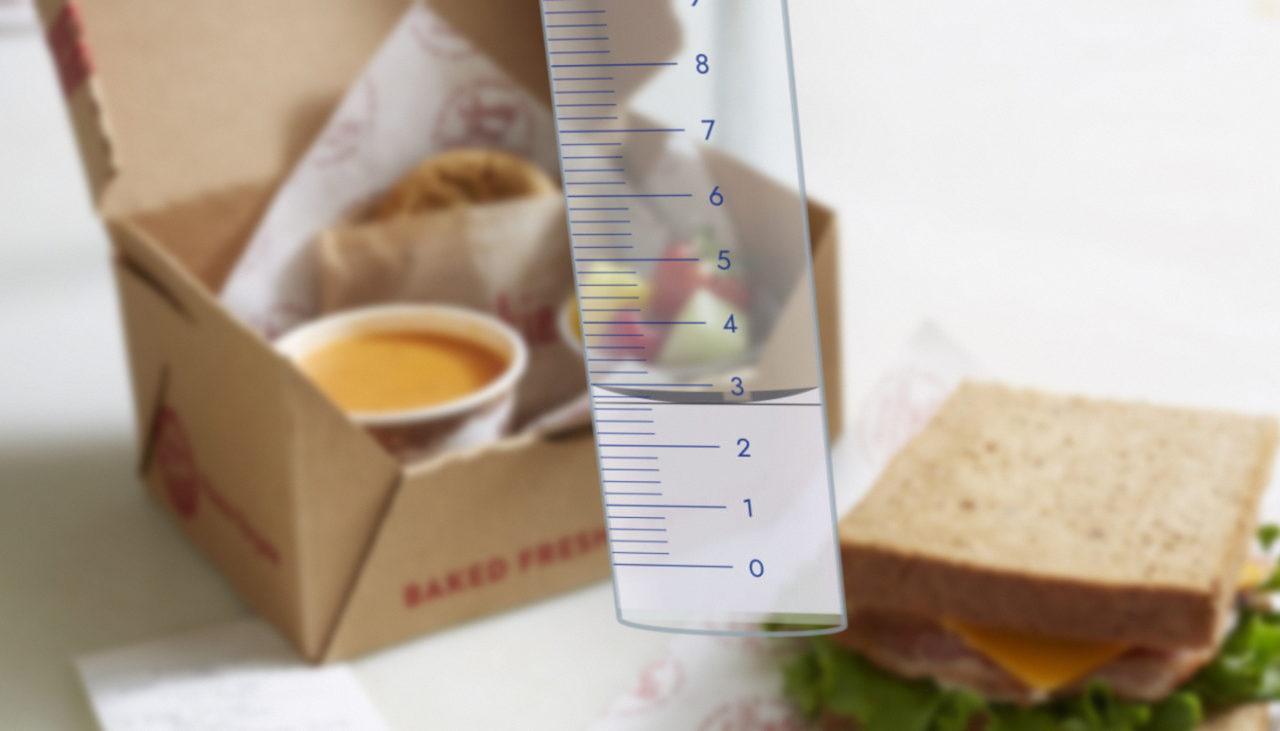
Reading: 2.7 mL
